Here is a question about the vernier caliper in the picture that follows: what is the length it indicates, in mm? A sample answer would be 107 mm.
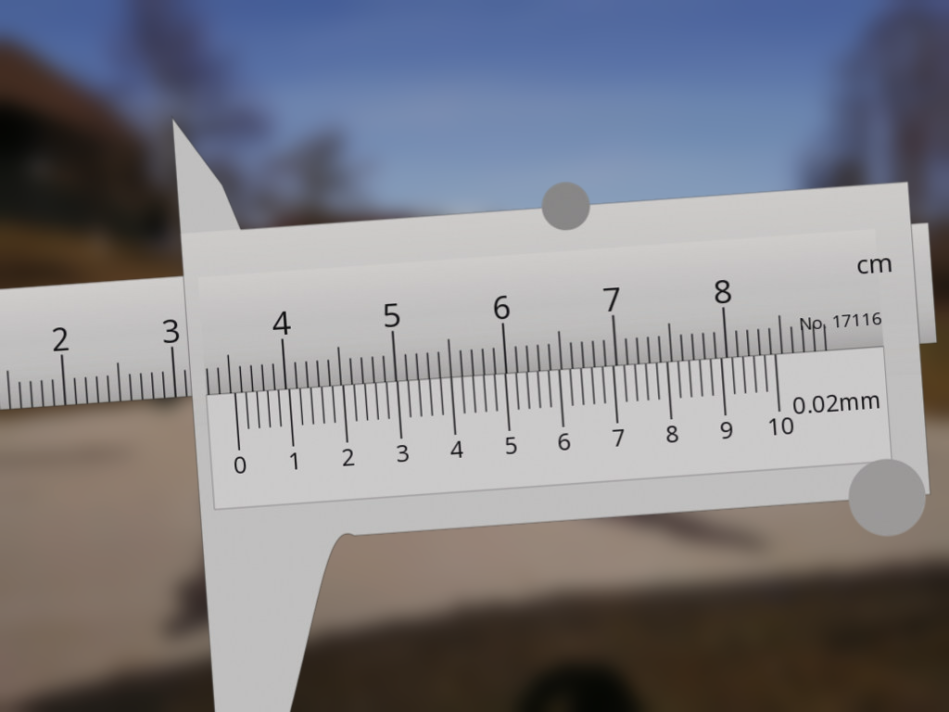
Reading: 35.4 mm
